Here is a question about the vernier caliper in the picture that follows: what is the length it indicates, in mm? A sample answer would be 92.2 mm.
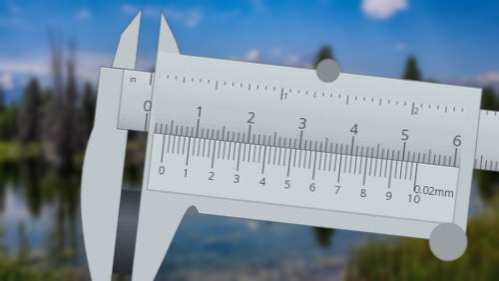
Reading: 3.8 mm
